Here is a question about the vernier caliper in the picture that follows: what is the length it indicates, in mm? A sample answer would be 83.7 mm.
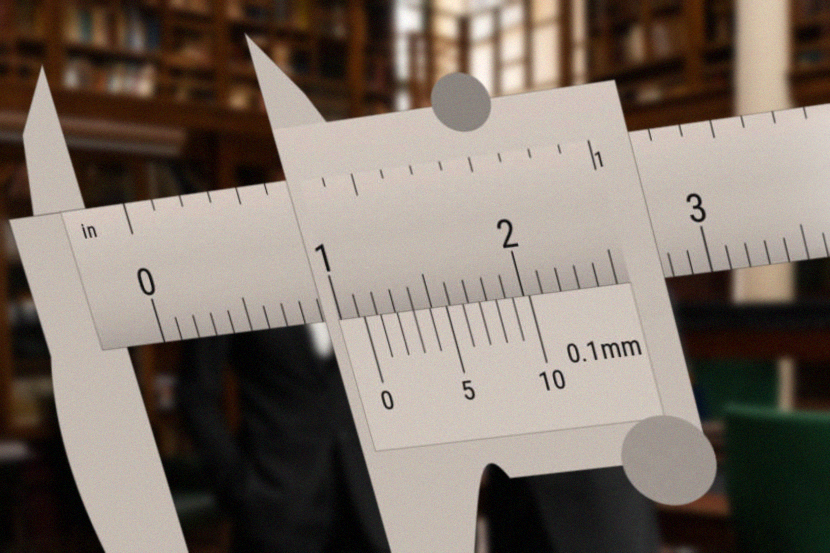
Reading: 11.3 mm
